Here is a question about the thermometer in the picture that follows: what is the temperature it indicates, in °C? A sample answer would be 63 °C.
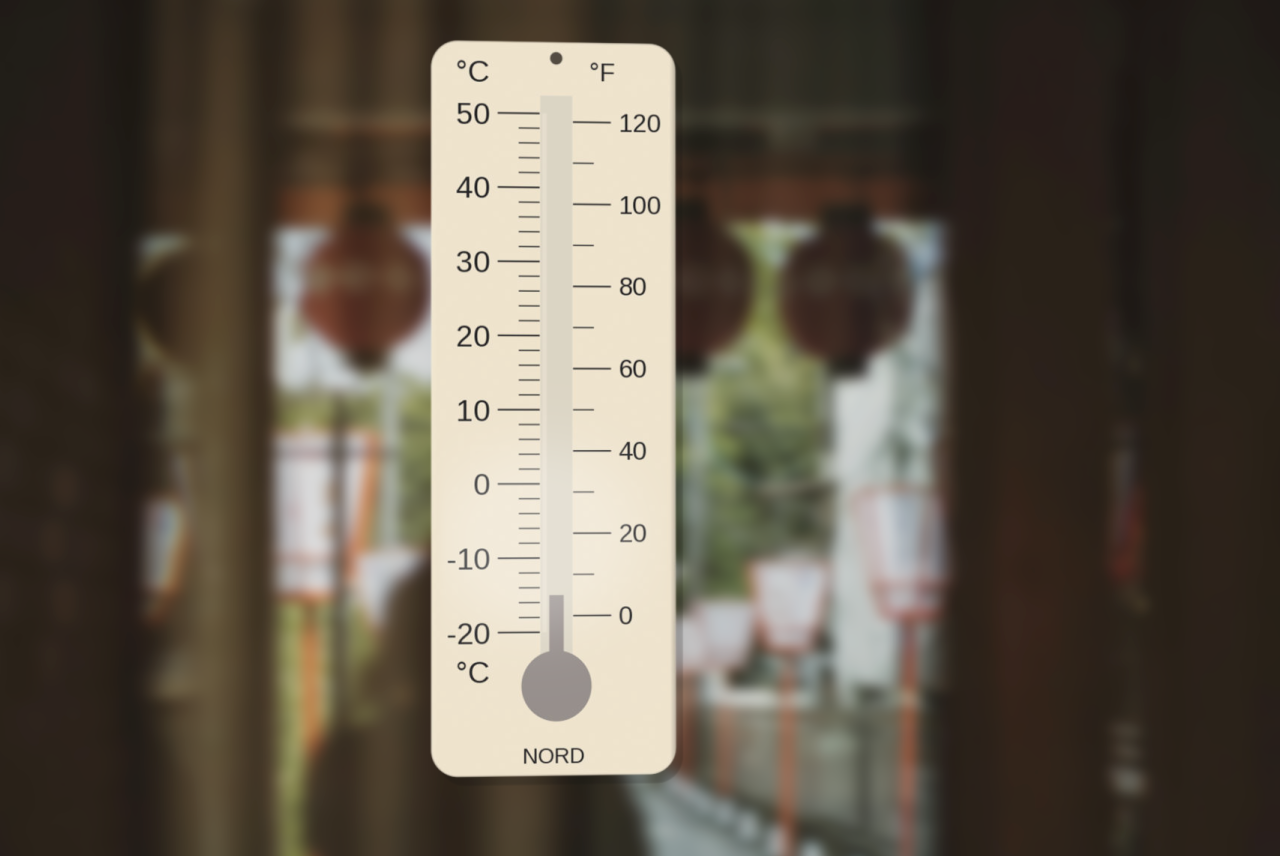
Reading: -15 °C
